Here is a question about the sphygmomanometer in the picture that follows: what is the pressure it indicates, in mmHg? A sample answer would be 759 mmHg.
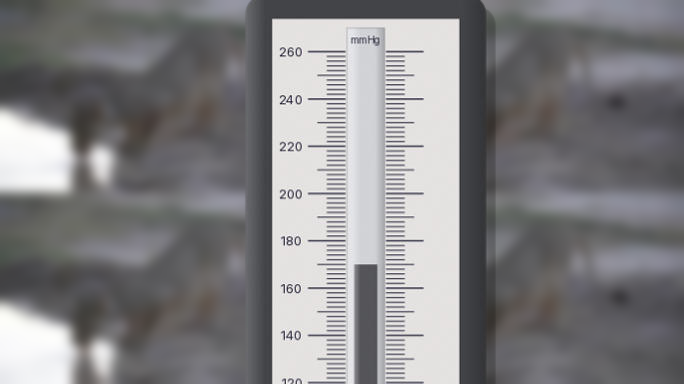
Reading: 170 mmHg
